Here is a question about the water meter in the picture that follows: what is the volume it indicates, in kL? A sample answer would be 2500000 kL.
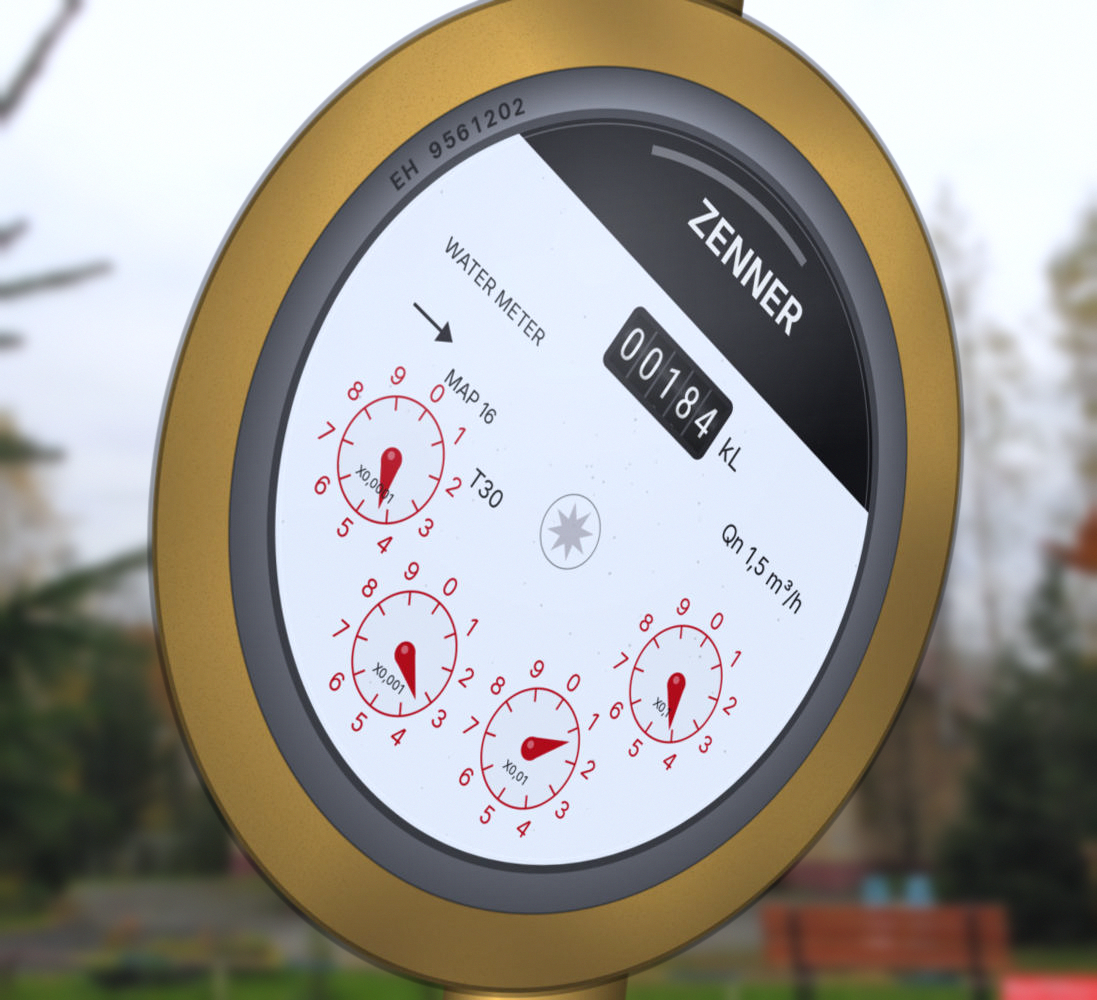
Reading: 184.4134 kL
